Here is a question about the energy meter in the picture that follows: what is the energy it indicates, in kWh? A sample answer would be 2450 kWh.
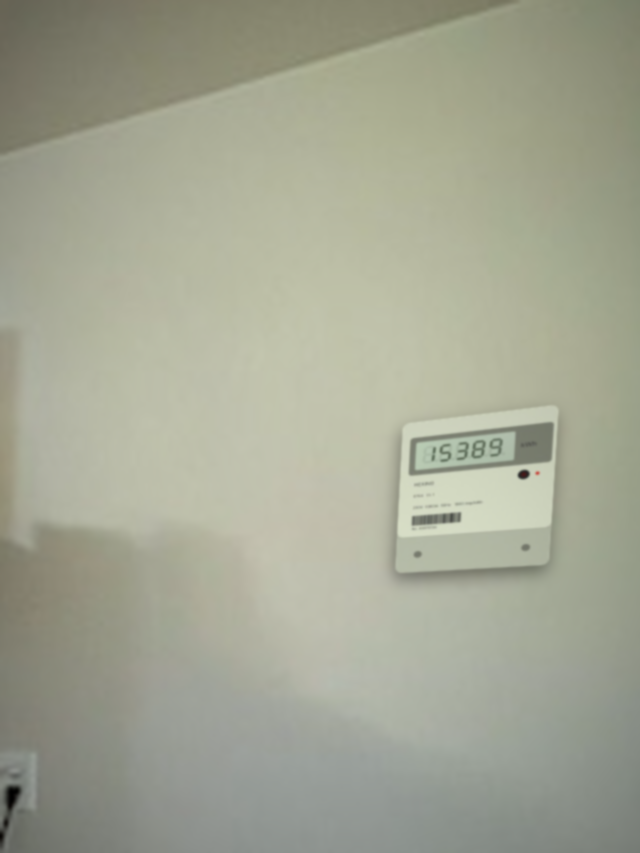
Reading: 15389 kWh
